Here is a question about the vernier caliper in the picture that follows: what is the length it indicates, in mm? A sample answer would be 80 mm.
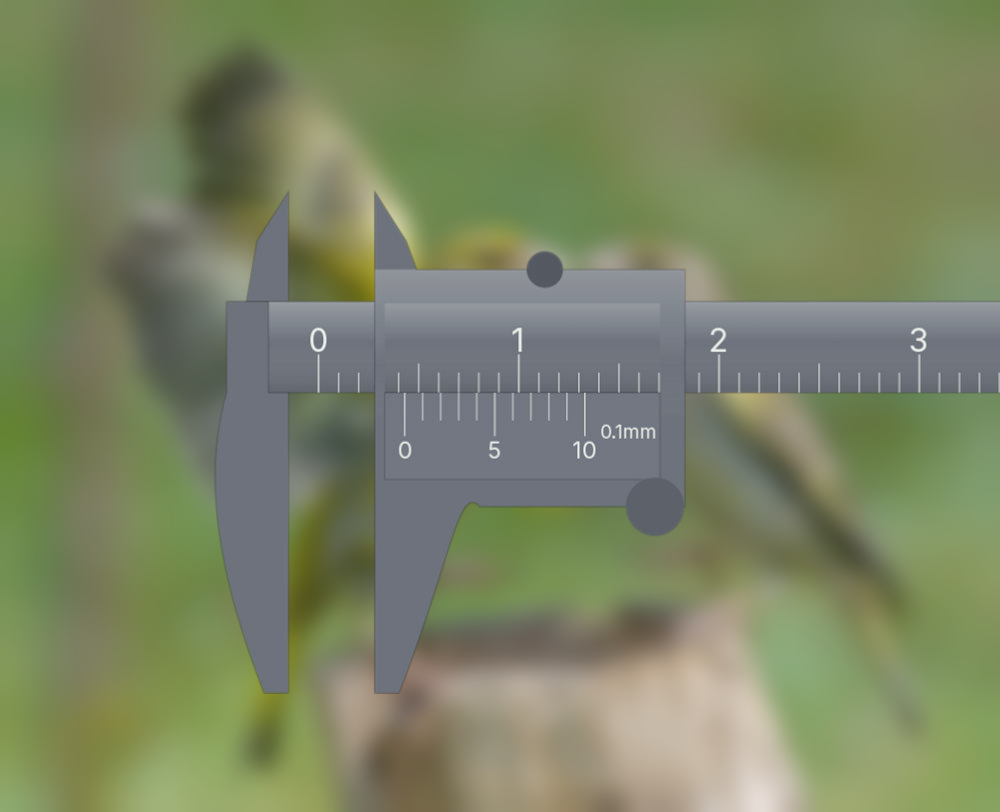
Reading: 4.3 mm
